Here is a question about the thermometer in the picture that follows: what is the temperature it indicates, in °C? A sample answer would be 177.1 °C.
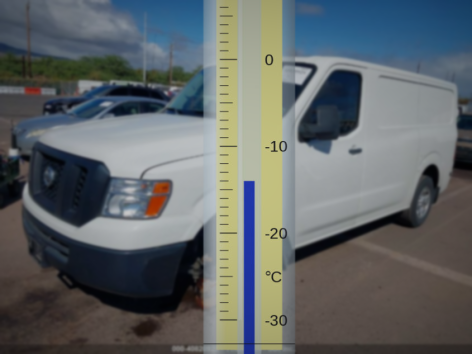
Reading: -14 °C
